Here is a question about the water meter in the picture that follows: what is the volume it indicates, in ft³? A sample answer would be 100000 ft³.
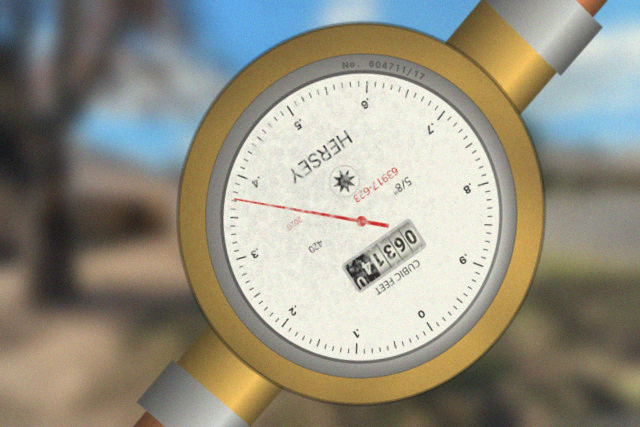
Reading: 63140.37 ft³
